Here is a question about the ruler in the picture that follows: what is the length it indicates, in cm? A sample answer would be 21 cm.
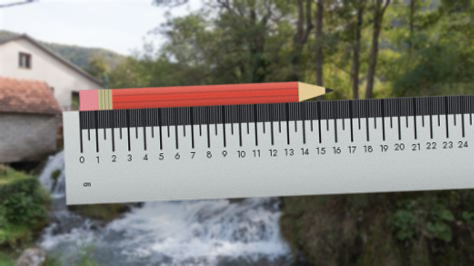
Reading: 16 cm
